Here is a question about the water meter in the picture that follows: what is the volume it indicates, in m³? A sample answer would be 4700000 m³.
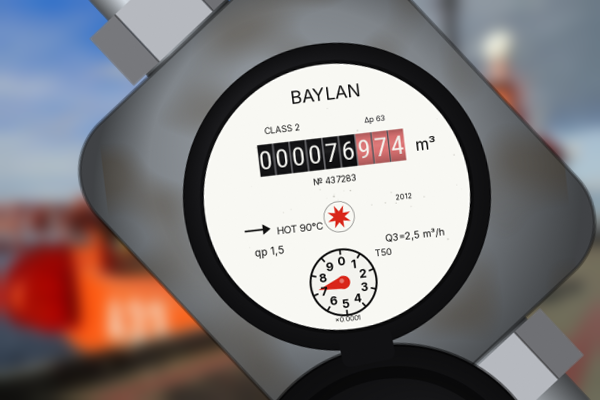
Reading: 76.9747 m³
